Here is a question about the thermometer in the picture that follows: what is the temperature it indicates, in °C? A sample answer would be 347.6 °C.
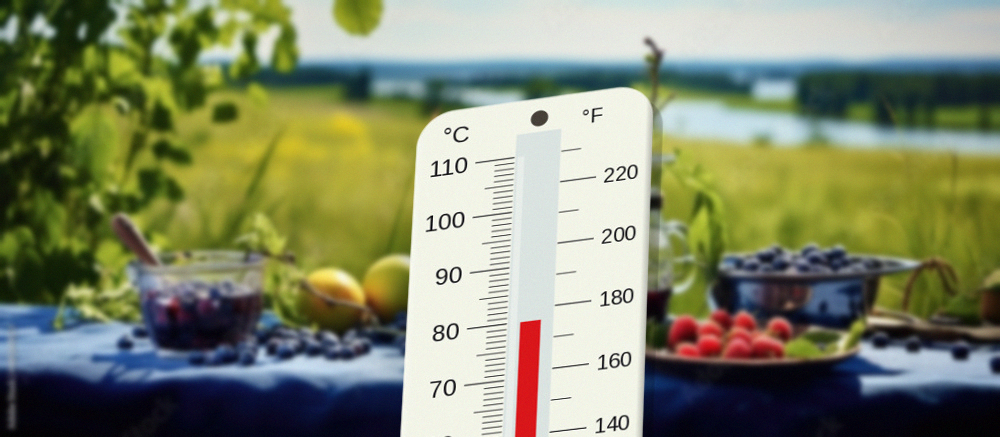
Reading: 80 °C
